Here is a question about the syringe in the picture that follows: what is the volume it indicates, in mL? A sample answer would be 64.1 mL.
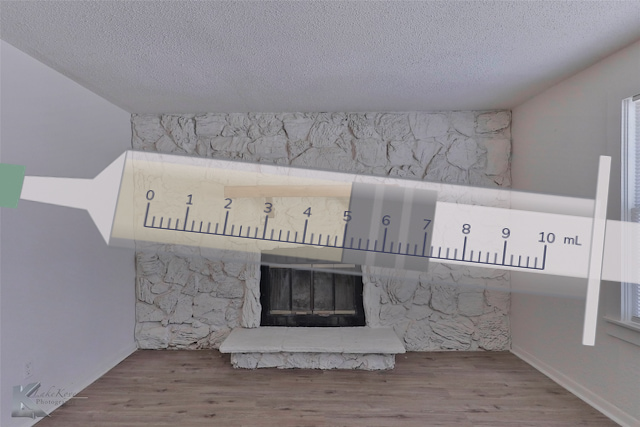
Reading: 5 mL
